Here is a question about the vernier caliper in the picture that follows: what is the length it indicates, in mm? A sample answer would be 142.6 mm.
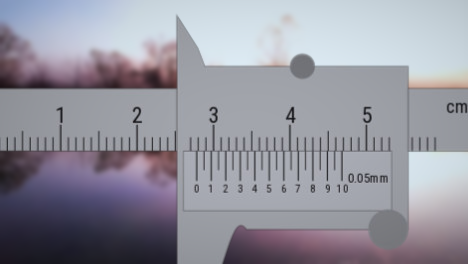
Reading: 27.8 mm
